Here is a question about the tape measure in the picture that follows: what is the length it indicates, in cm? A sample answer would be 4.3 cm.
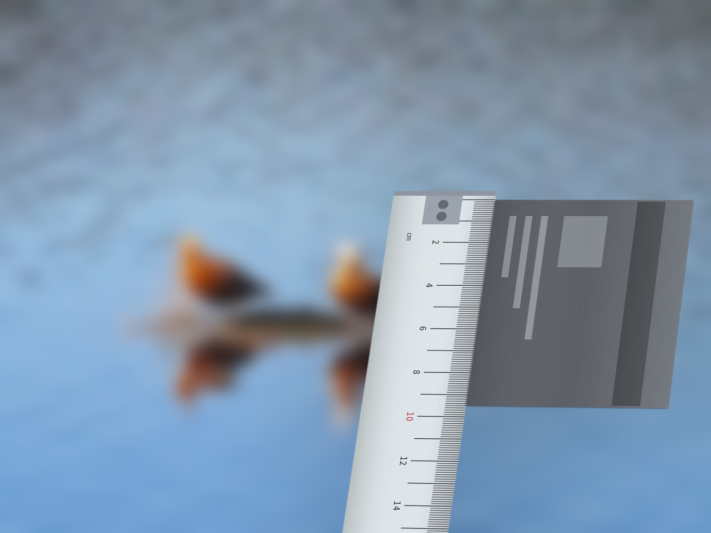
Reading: 9.5 cm
